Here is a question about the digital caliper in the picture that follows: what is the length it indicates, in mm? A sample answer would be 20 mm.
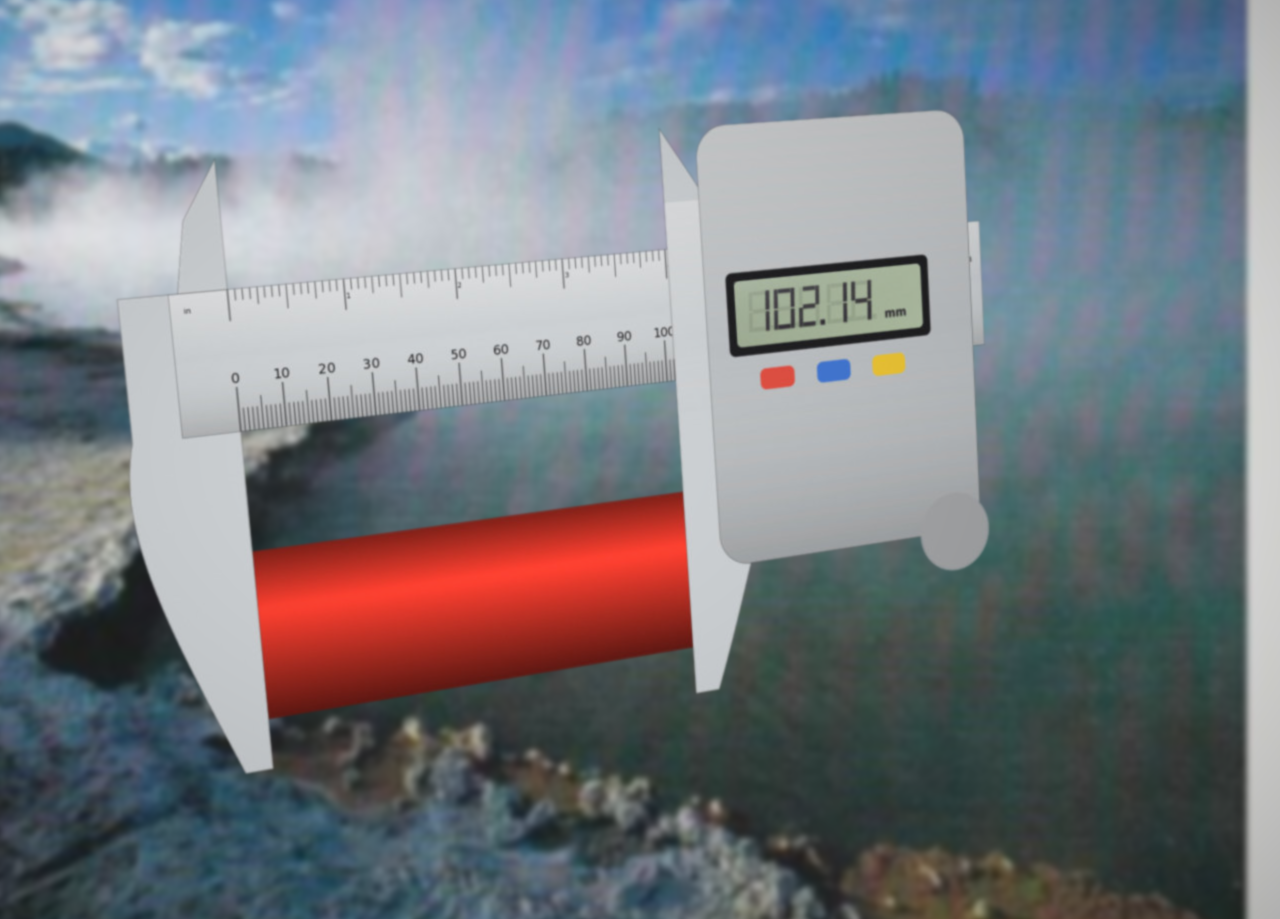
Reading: 102.14 mm
